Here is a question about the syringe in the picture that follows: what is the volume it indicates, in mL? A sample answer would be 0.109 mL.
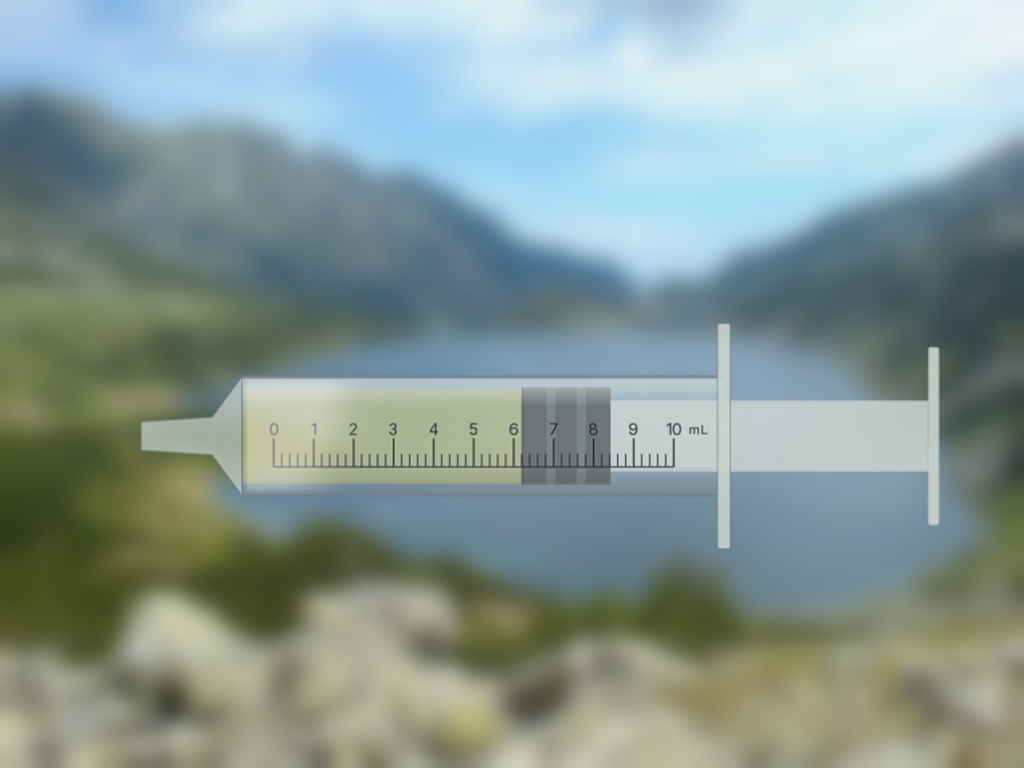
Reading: 6.2 mL
